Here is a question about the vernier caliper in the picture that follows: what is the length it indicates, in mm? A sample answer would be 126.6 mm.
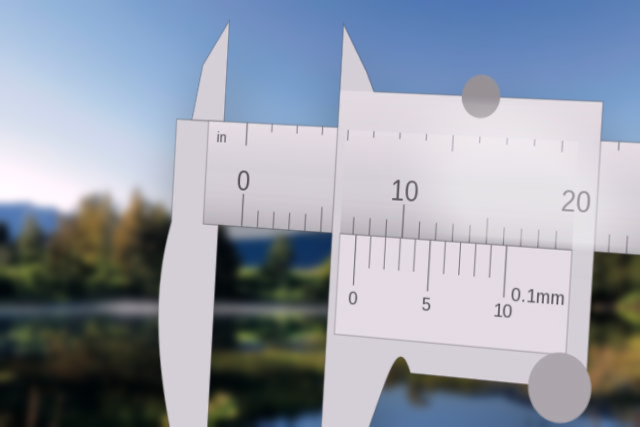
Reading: 7.2 mm
